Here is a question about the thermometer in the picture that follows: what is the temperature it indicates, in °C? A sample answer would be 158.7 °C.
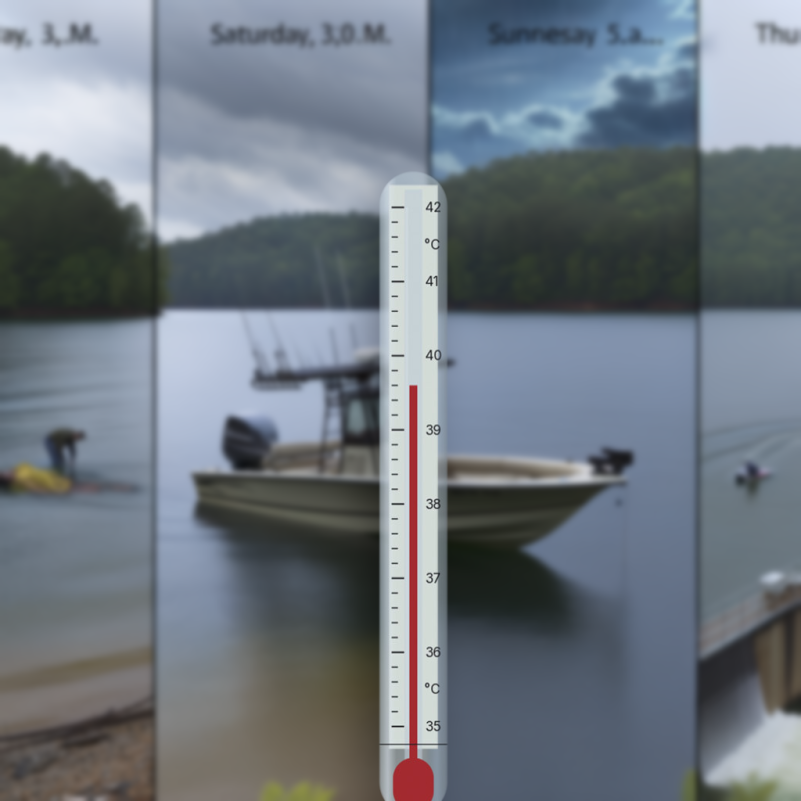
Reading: 39.6 °C
